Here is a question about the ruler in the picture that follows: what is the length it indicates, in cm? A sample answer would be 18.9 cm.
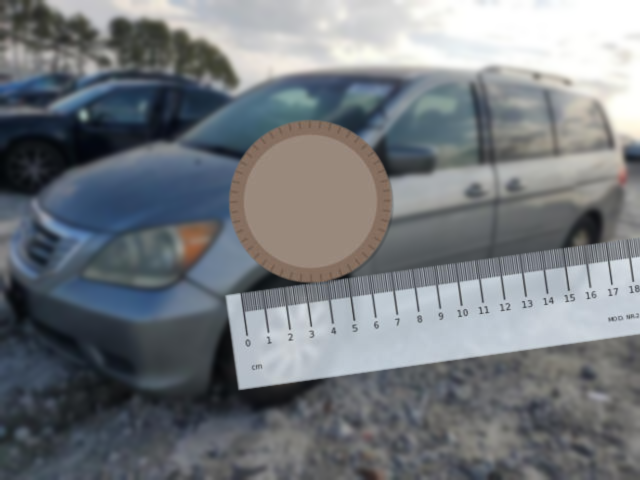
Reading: 7.5 cm
